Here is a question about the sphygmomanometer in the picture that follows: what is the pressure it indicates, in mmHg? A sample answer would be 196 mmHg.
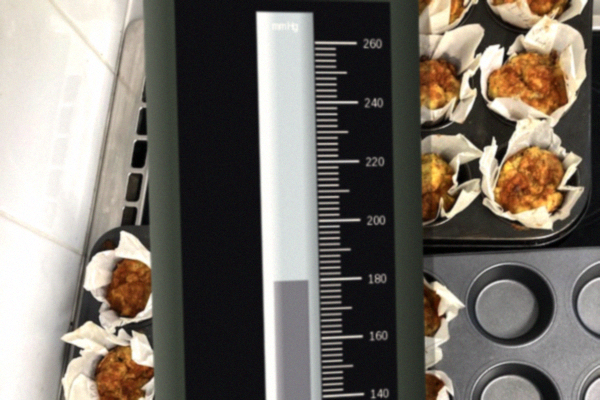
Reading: 180 mmHg
